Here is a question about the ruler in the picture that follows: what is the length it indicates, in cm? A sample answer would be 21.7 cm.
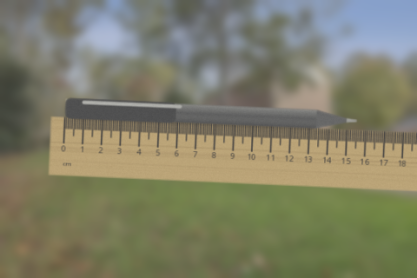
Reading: 15.5 cm
